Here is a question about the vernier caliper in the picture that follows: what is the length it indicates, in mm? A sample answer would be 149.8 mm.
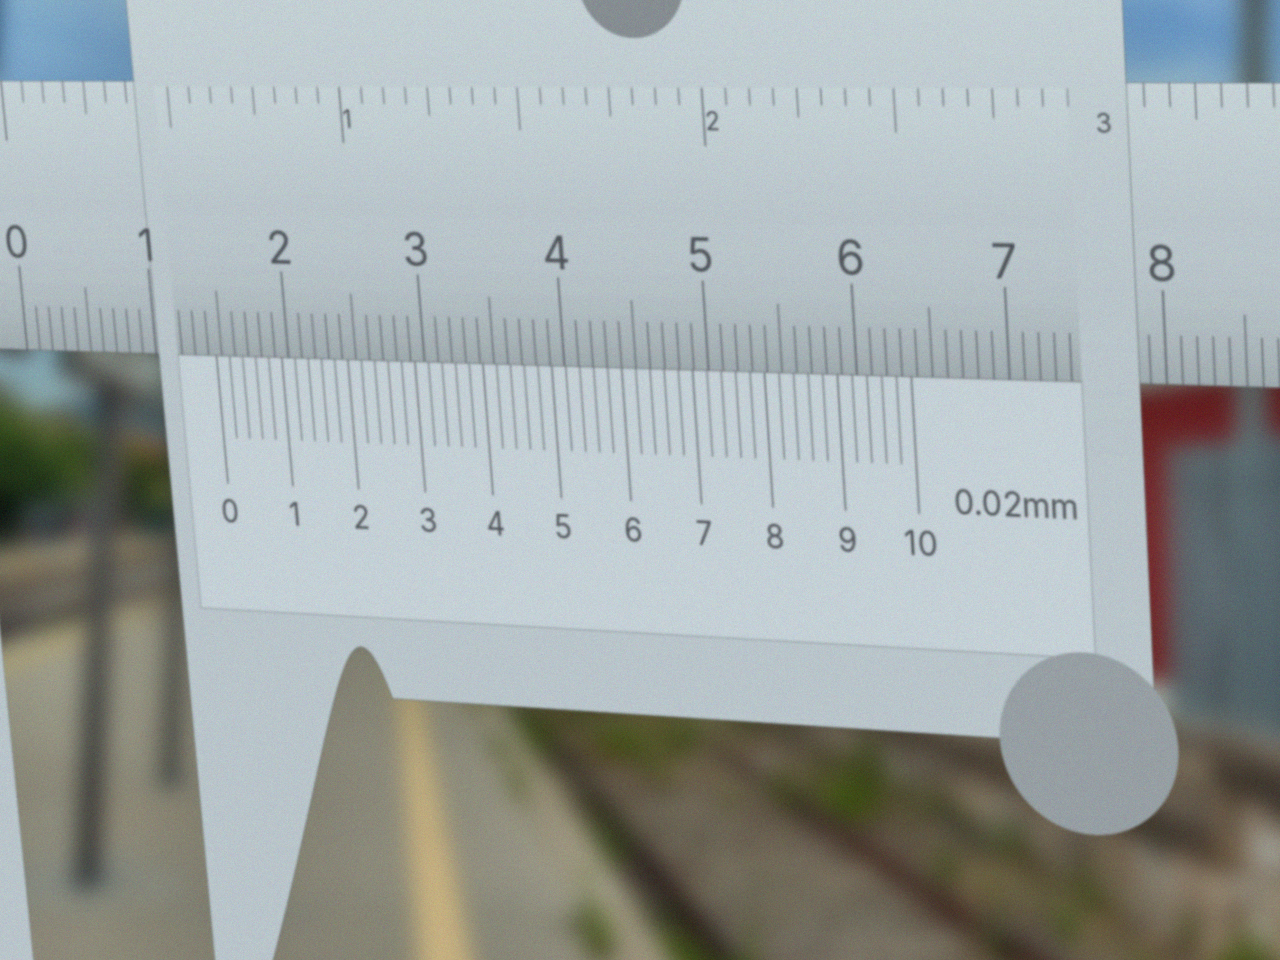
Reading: 14.6 mm
